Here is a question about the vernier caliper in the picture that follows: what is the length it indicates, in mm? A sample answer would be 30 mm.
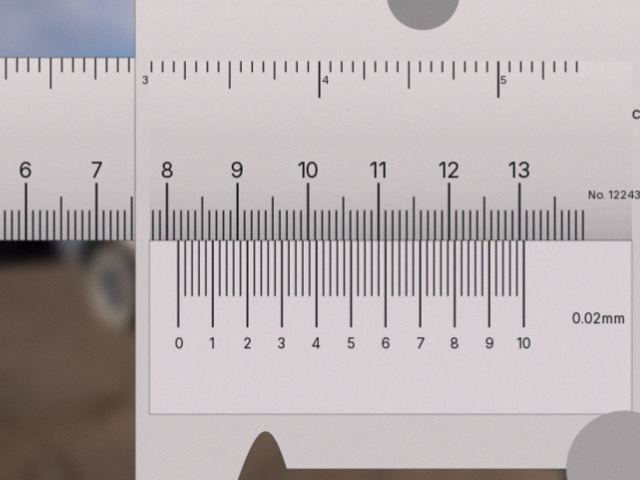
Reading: 81.6 mm
